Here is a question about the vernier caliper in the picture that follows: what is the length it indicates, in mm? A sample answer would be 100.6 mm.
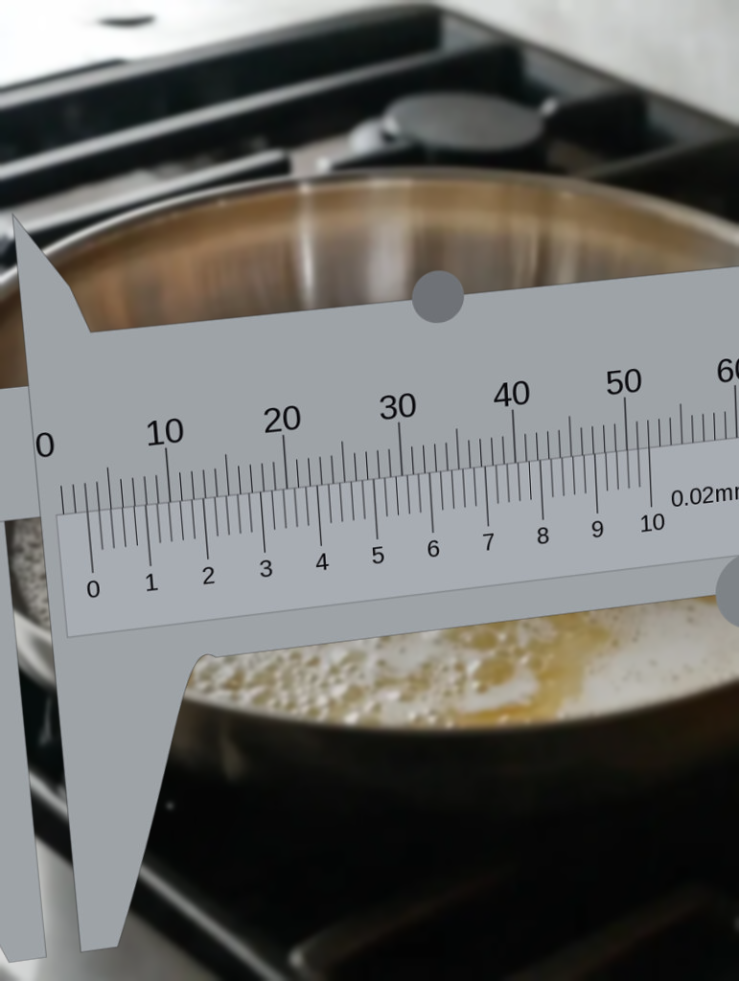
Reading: 3.0 mm
